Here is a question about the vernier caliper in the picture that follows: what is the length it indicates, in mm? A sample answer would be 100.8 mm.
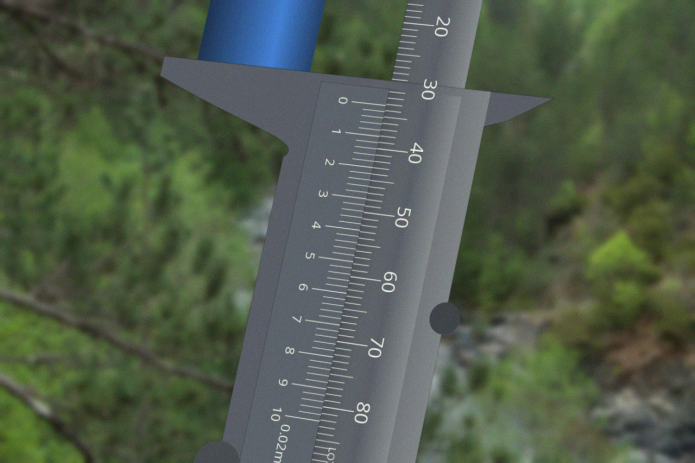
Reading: 33.2 mm
